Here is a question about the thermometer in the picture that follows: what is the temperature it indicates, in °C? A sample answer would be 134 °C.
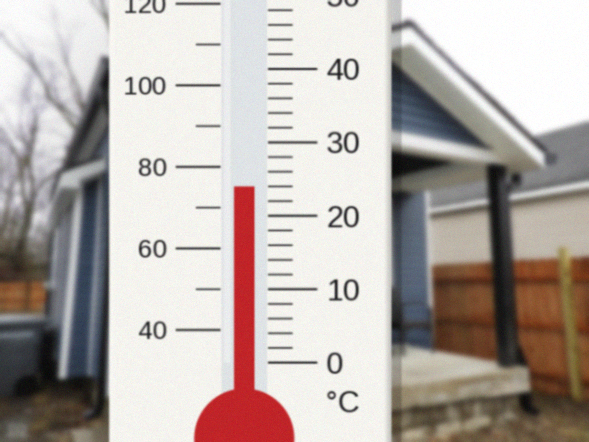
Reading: 24 °C
